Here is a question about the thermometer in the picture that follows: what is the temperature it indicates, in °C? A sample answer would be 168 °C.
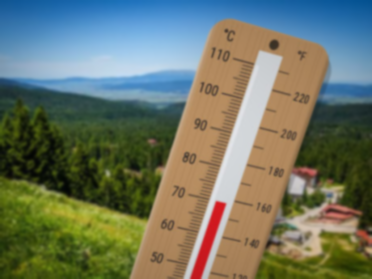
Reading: 70 °C
